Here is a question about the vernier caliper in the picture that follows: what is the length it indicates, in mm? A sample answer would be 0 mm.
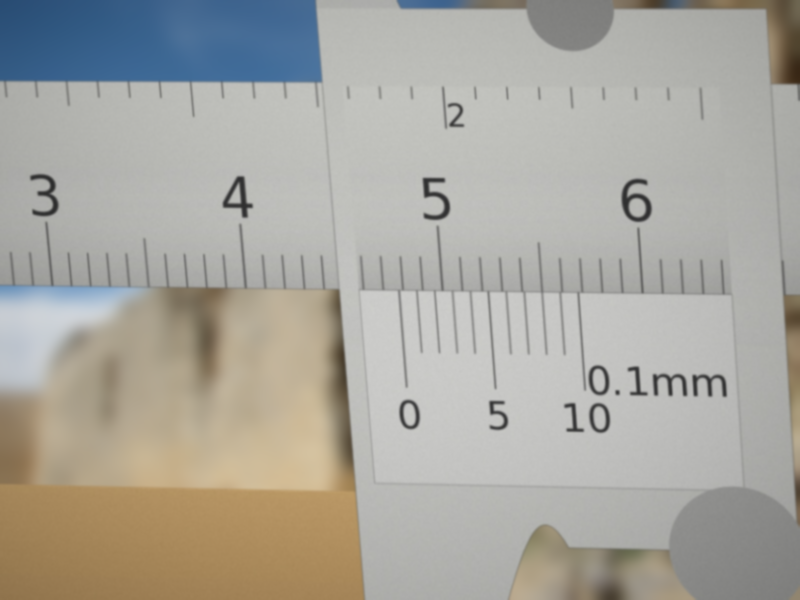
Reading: 47.8 mm
